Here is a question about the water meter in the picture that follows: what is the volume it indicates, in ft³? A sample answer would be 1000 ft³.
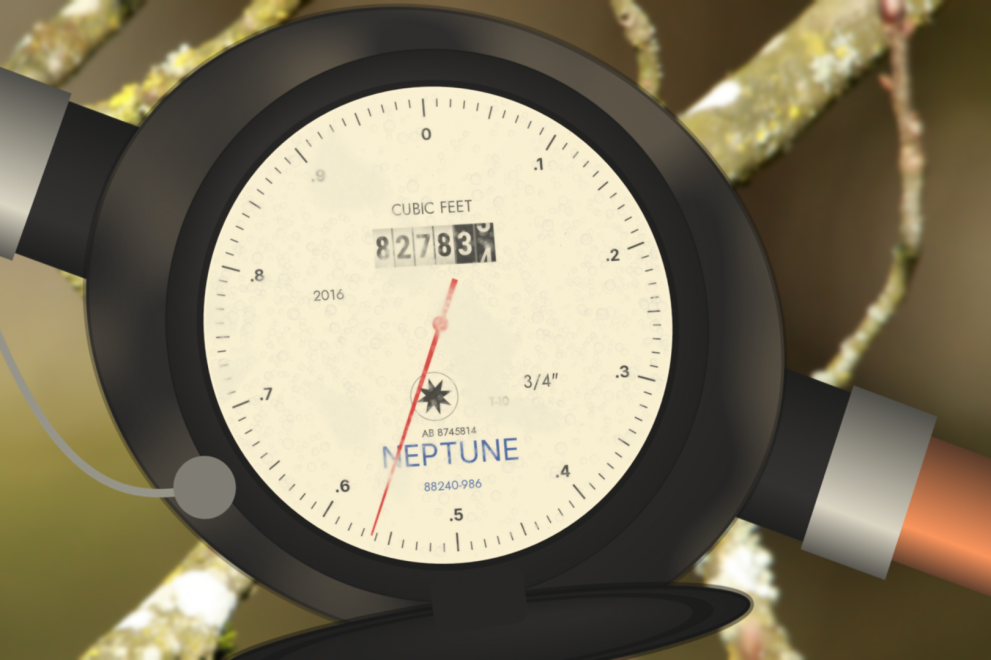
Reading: 827833.56 ft³
